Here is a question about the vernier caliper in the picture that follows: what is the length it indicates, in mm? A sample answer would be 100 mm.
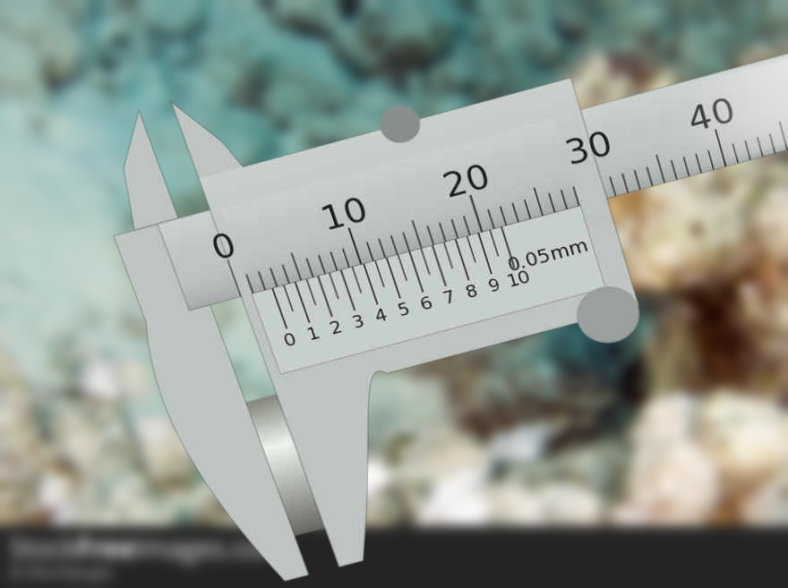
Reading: 2.6 mm
